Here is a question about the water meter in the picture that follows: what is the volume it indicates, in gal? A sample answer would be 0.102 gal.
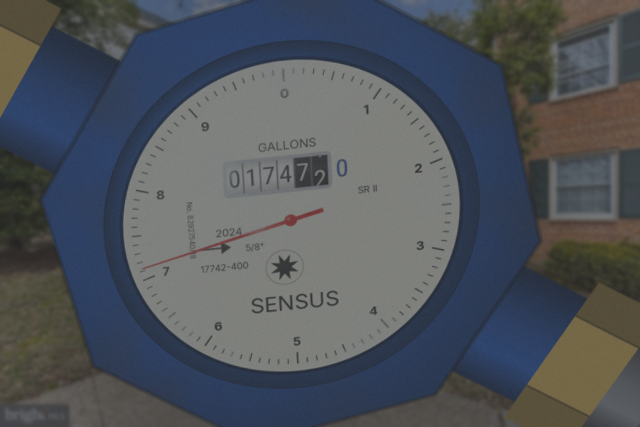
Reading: 174717.1 gal
